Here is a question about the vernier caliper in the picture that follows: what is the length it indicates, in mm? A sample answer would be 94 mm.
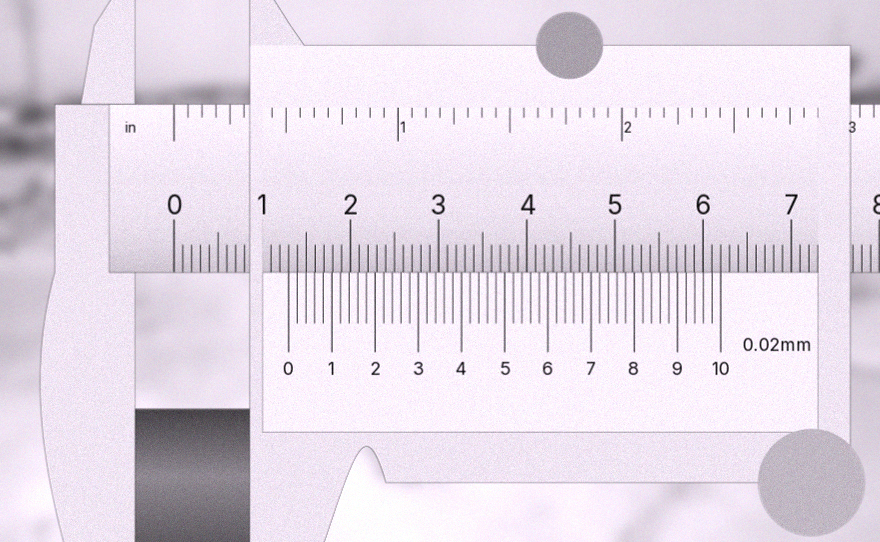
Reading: 13.0 mm
